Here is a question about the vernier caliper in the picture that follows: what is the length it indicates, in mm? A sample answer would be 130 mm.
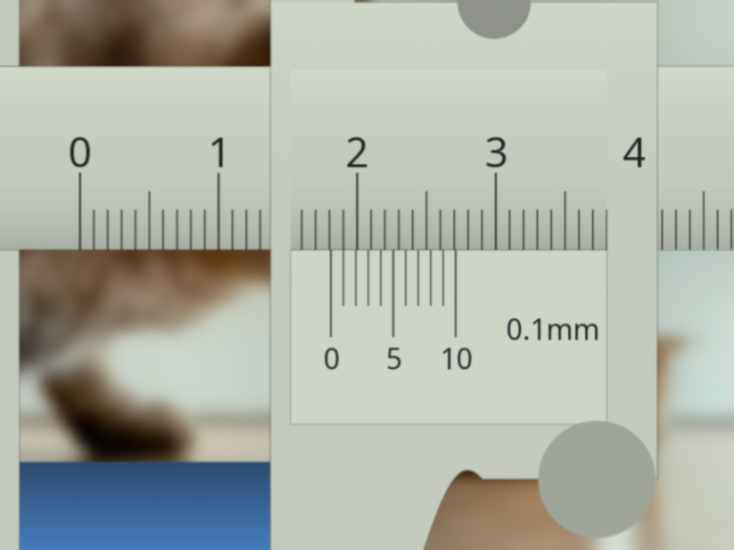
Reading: 18.1 mm
